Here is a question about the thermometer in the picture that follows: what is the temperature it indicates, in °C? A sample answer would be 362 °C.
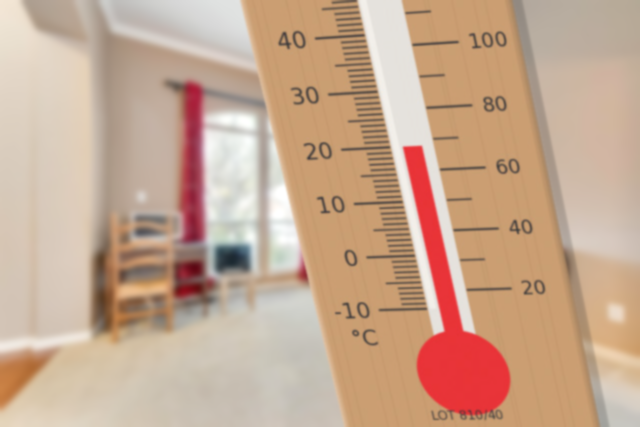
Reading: 20 °C
